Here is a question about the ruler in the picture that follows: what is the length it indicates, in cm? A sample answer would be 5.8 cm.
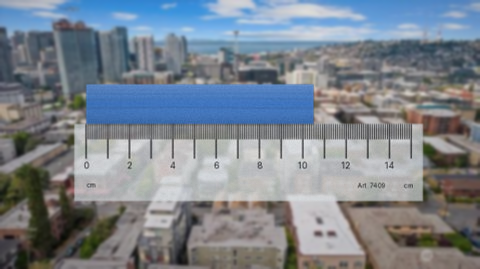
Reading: 10.5 cm
